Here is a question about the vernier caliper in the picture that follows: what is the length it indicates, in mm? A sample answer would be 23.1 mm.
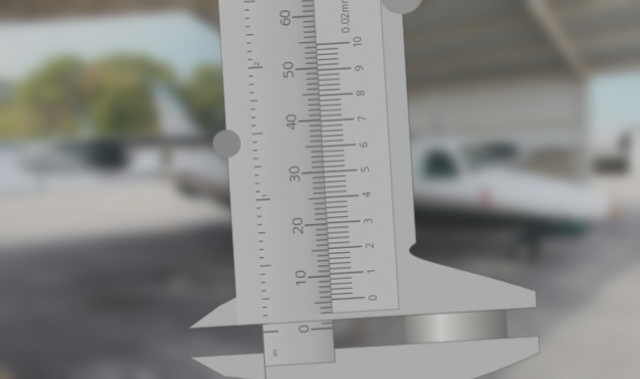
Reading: 5.5 mm
